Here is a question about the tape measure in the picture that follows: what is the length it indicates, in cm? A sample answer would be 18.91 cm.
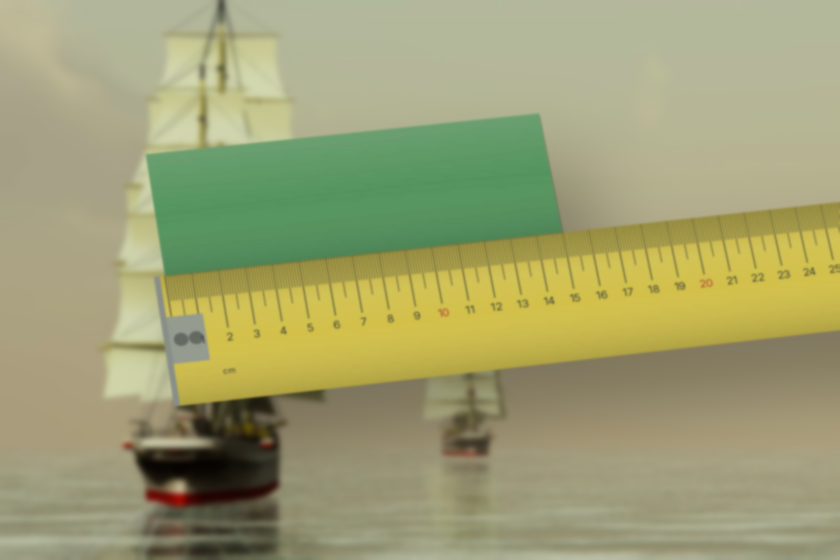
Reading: 15 cm
